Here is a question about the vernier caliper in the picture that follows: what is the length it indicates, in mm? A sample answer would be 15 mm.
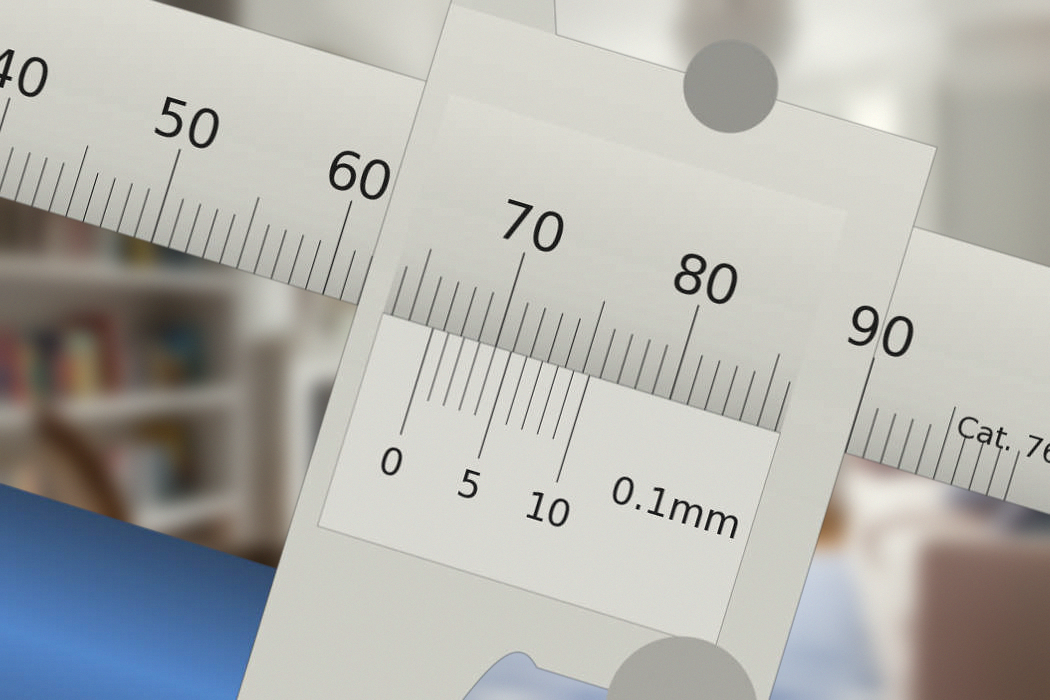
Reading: 66.4 mm
